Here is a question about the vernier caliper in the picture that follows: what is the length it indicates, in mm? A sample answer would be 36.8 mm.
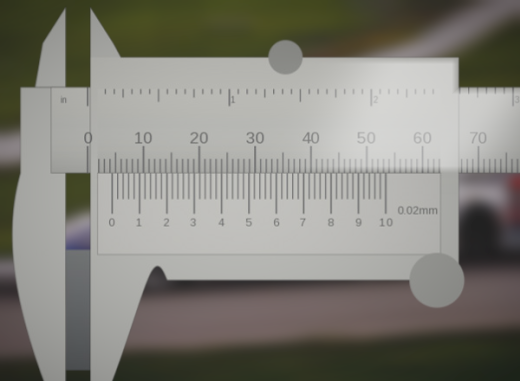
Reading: 4.4 mm
